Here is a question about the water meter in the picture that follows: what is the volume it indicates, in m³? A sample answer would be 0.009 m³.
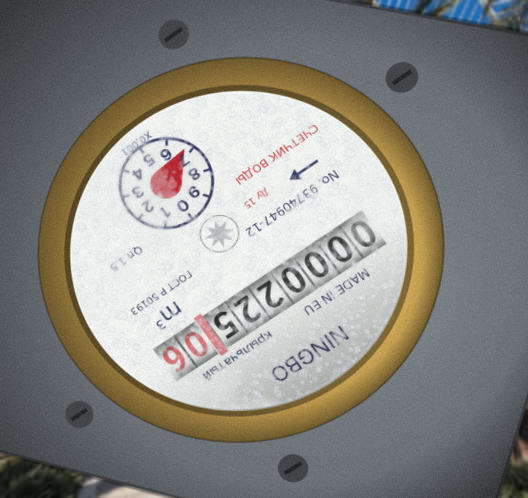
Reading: 225.066 m³
